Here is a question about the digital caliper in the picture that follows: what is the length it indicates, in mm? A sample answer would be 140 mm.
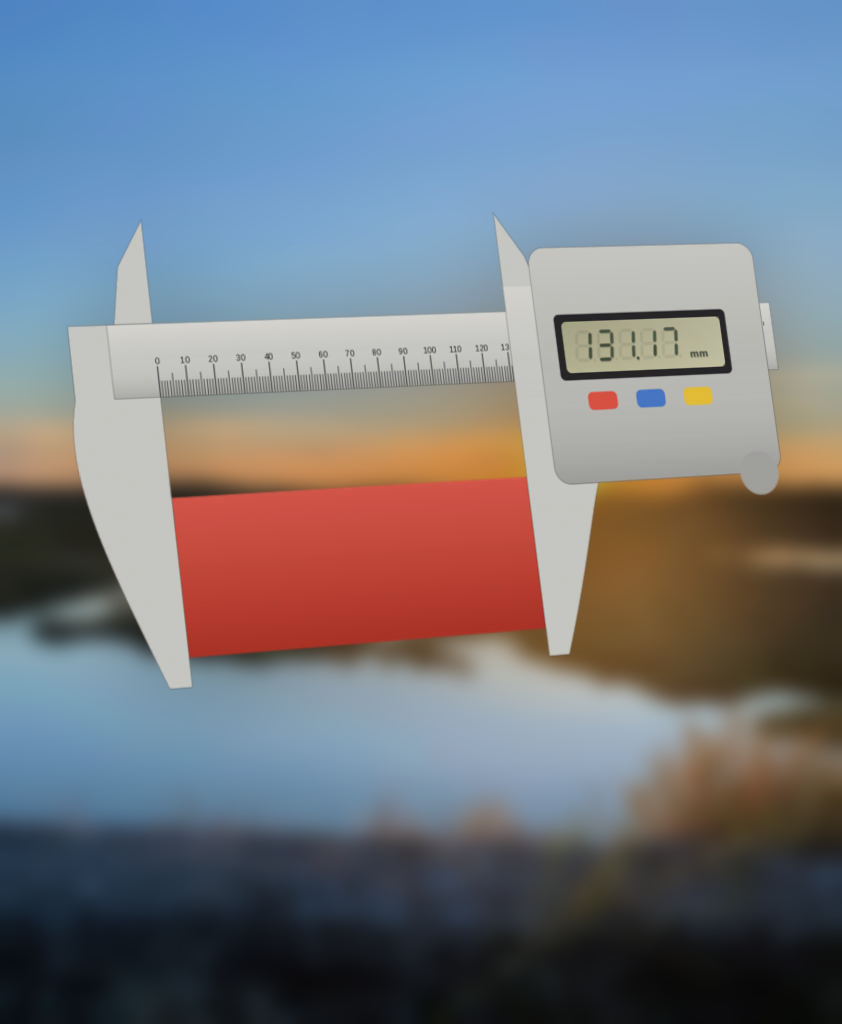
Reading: 131.17 mm
